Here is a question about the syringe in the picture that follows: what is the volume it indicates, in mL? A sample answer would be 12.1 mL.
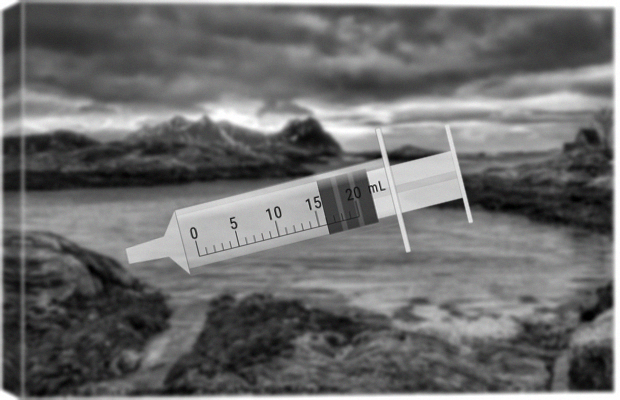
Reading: 16 mL
